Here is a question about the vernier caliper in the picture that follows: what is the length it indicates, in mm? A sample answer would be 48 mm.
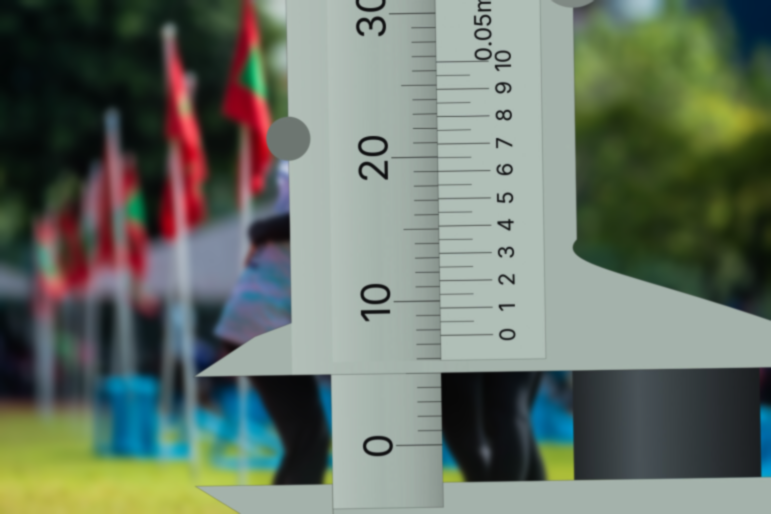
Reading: 7.6 mm
